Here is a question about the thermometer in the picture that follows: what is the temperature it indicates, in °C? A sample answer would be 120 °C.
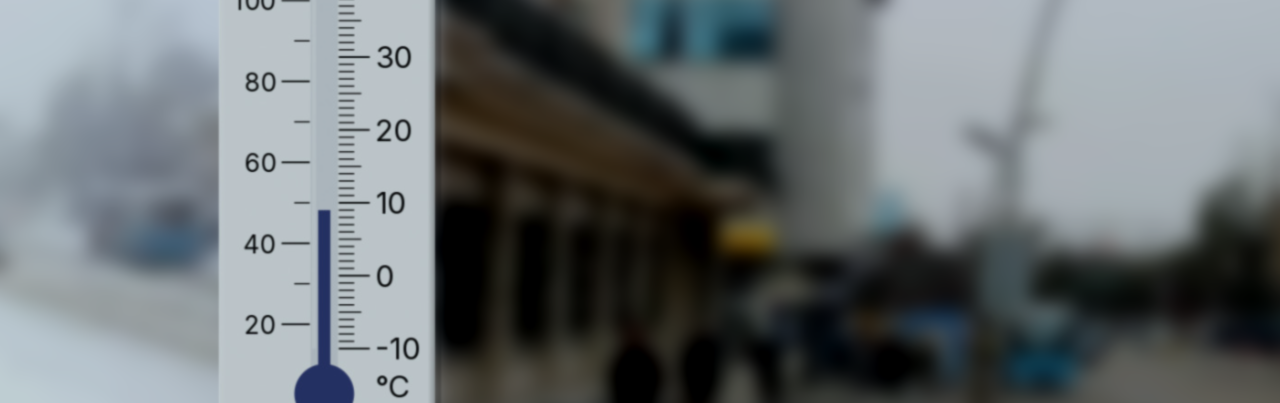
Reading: 9 °C
